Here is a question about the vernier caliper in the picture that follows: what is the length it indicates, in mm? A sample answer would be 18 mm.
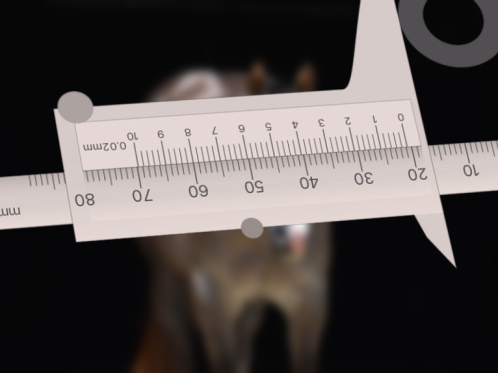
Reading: 20.8 mm
